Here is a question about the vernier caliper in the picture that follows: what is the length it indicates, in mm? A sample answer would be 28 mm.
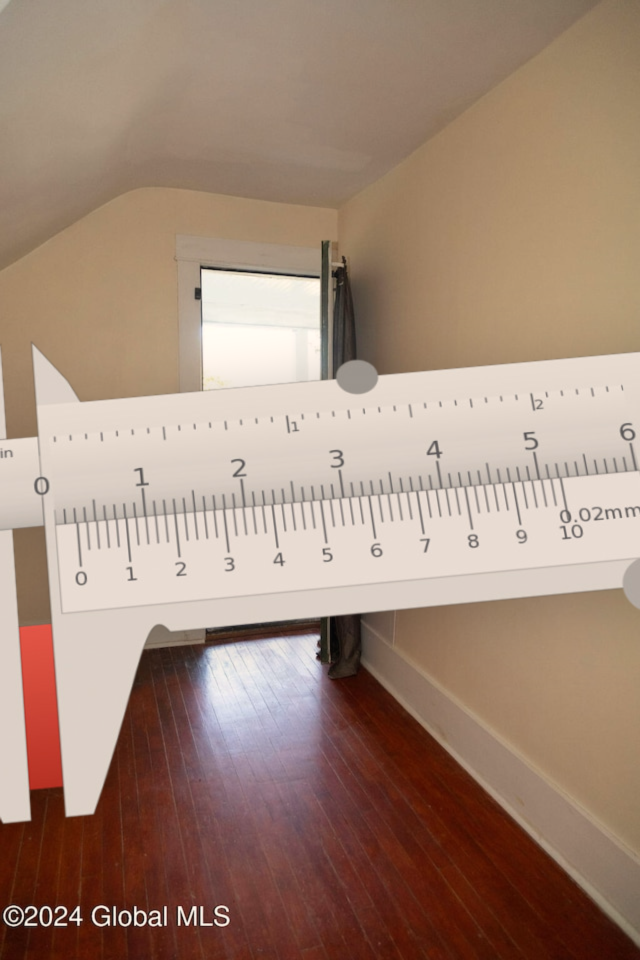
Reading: 3.2 mm
